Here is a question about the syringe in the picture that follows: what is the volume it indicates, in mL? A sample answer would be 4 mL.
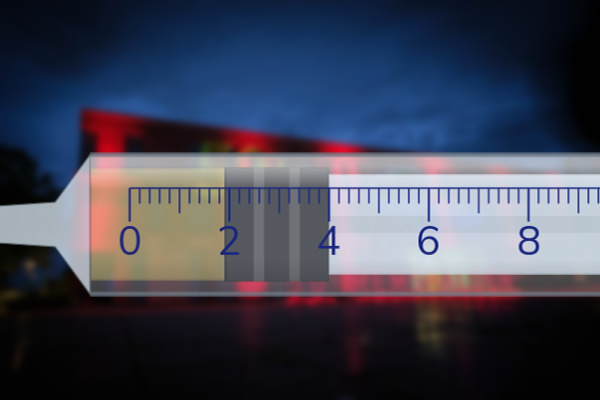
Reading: 1.9 mL
